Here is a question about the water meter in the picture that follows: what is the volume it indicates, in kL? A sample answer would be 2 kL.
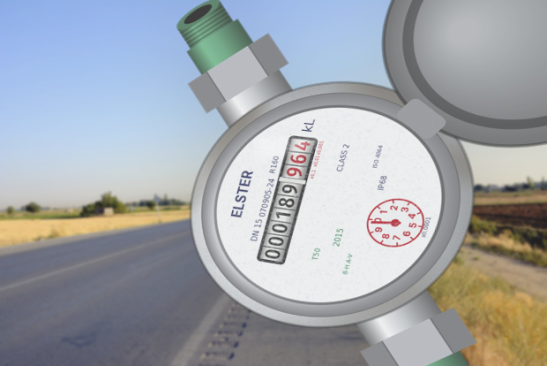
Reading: 189.9639 kL
